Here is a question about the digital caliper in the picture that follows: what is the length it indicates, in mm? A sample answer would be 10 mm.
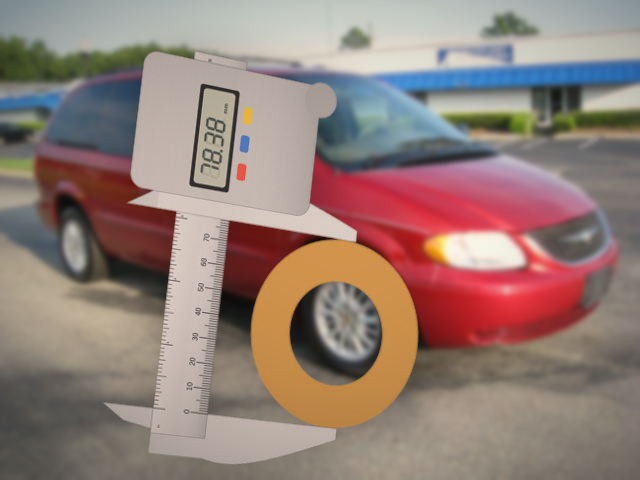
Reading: 78.38 mm
